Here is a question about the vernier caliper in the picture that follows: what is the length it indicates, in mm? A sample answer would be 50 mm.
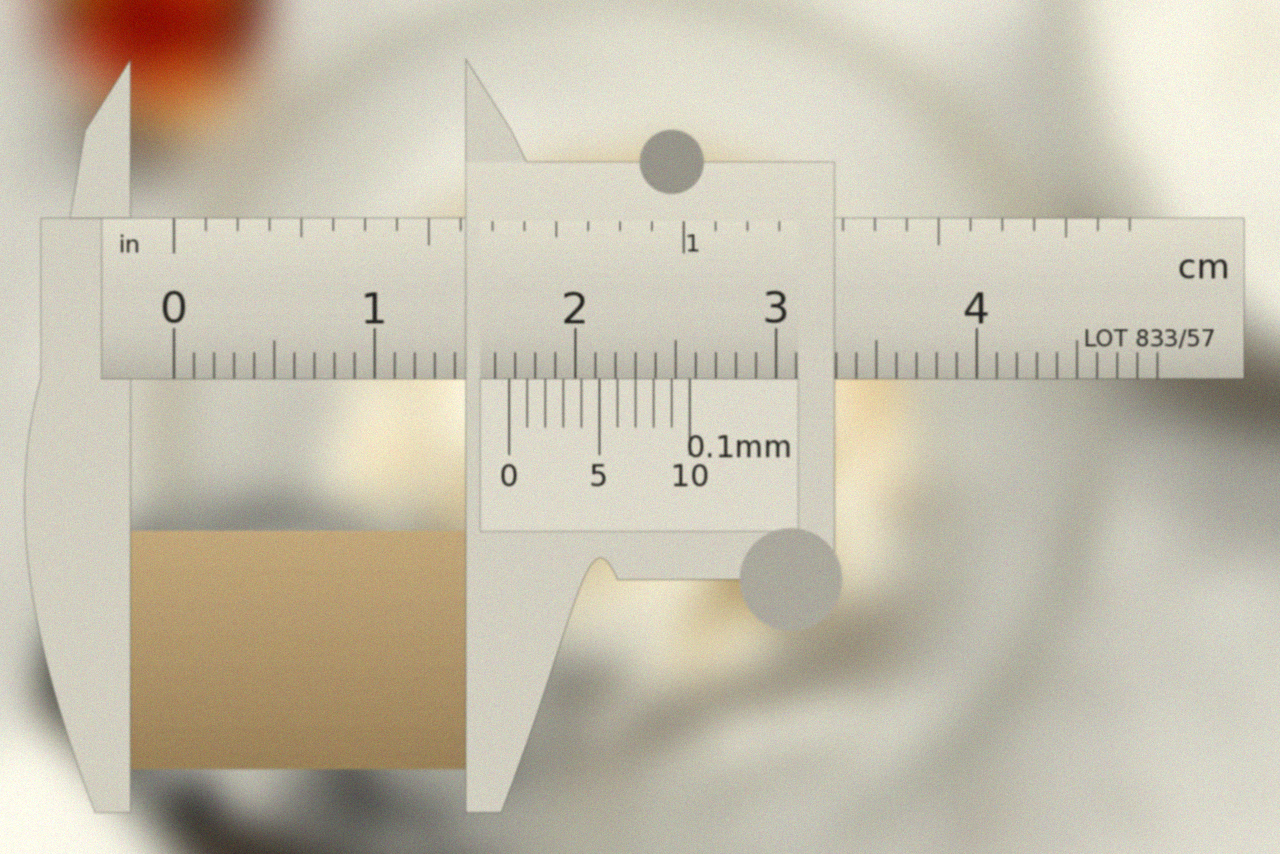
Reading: 16.7 mm
